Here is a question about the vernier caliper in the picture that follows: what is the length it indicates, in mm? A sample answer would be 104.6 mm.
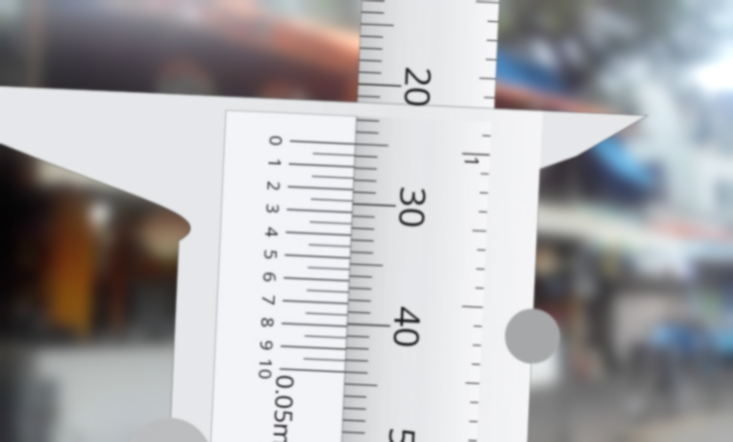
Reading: 25.0 mm
